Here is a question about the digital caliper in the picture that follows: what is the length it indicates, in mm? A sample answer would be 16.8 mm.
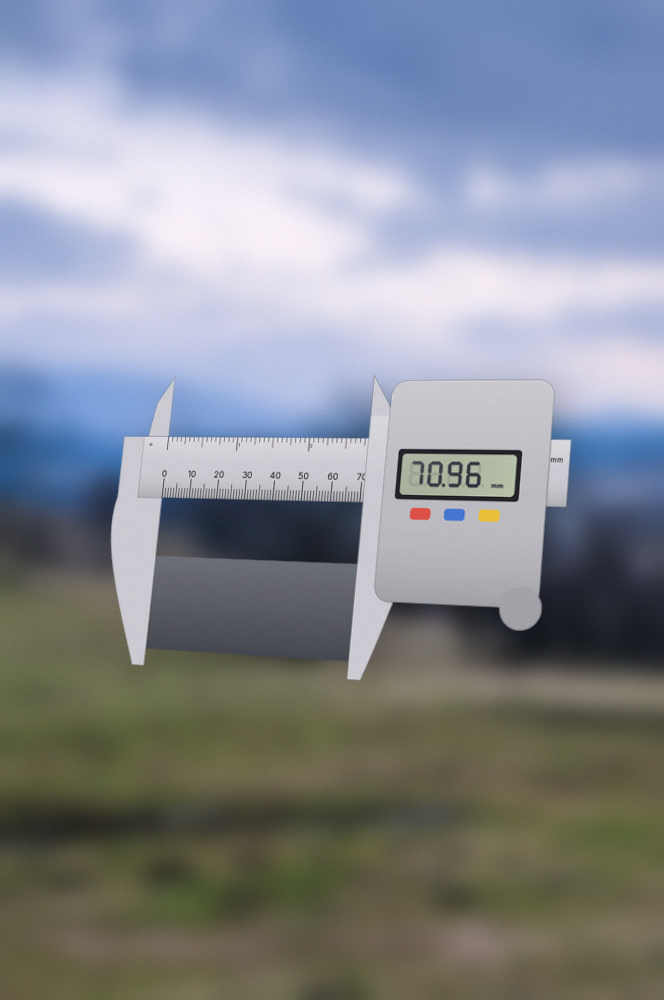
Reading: 70.96 mm
